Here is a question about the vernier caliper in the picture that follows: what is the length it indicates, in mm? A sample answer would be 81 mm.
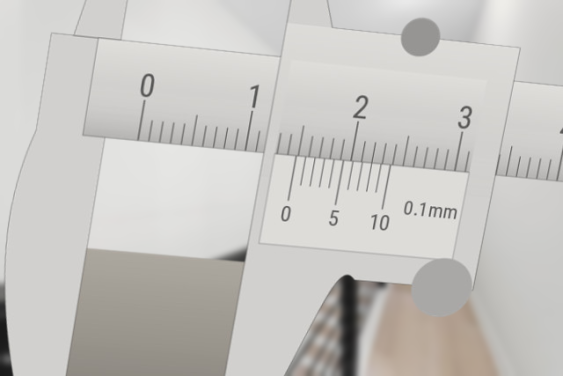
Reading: 14.8 mm
